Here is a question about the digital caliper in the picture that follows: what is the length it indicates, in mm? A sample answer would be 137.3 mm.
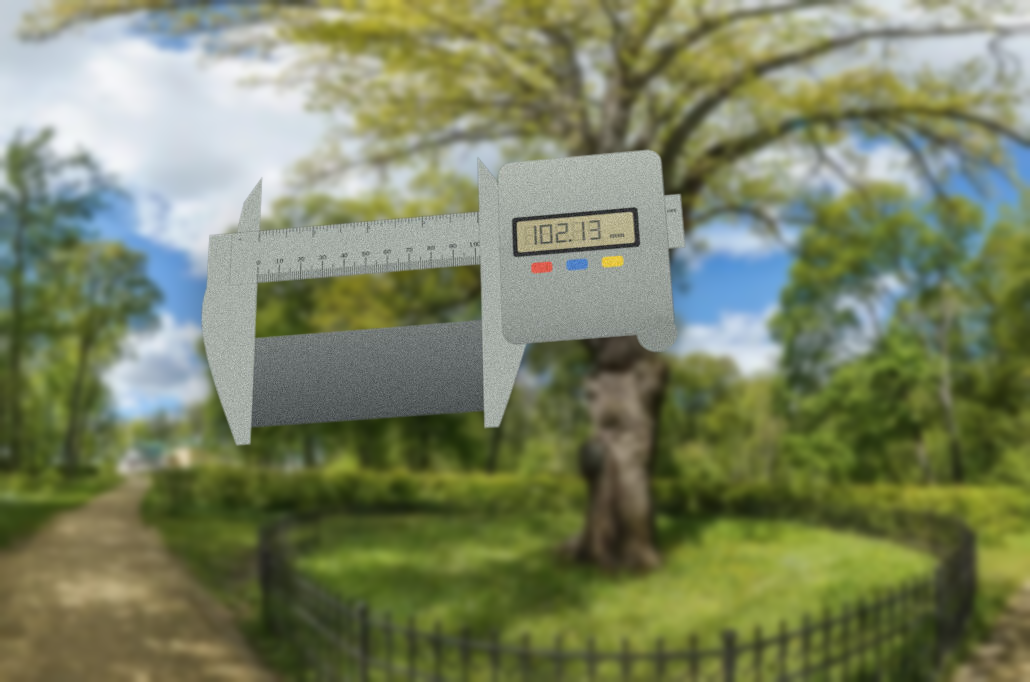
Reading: 102.13 mm
